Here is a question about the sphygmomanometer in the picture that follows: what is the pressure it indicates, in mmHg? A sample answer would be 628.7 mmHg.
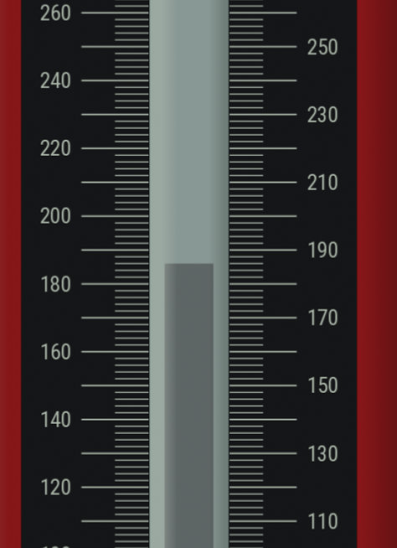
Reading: 186 mmHg
